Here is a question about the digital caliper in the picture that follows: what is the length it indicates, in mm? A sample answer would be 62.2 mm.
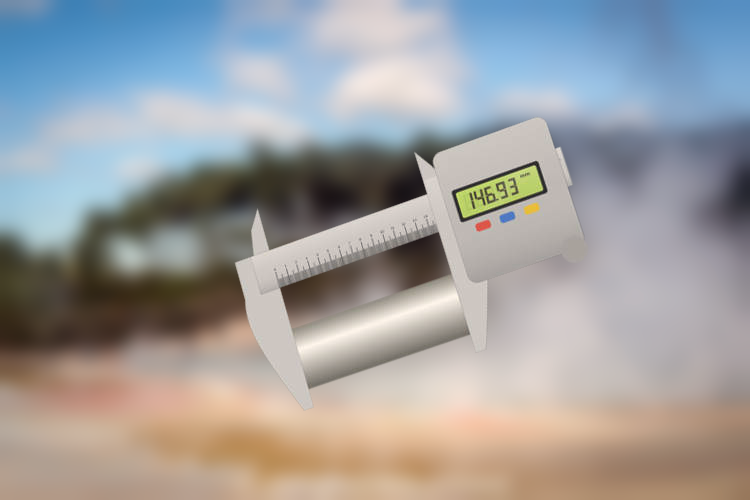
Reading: 146.93 mm
